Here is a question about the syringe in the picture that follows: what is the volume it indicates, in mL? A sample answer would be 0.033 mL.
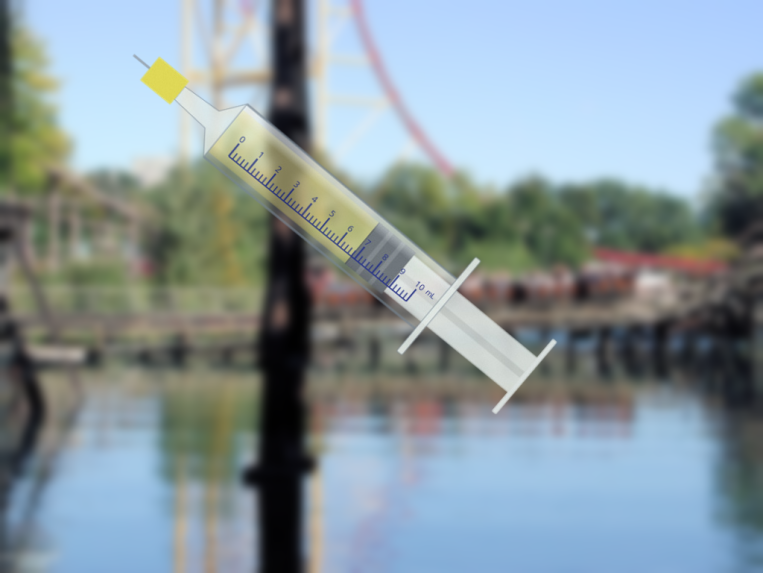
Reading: 6.8 mL
